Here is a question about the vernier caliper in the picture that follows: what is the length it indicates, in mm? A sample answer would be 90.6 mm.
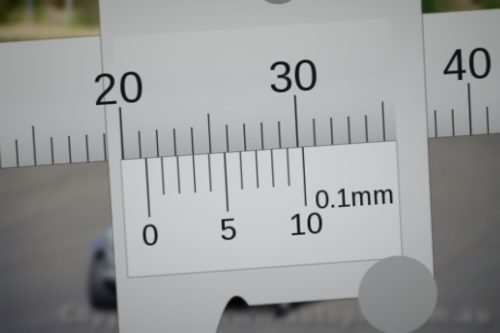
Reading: 21.3 mm
